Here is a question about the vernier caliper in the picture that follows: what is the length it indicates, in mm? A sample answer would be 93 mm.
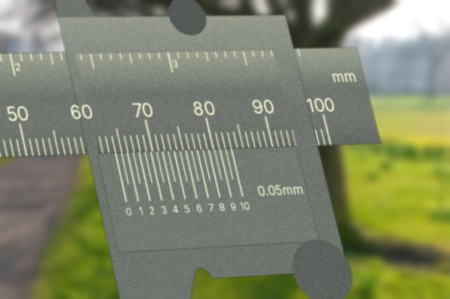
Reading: 64.0 mm
